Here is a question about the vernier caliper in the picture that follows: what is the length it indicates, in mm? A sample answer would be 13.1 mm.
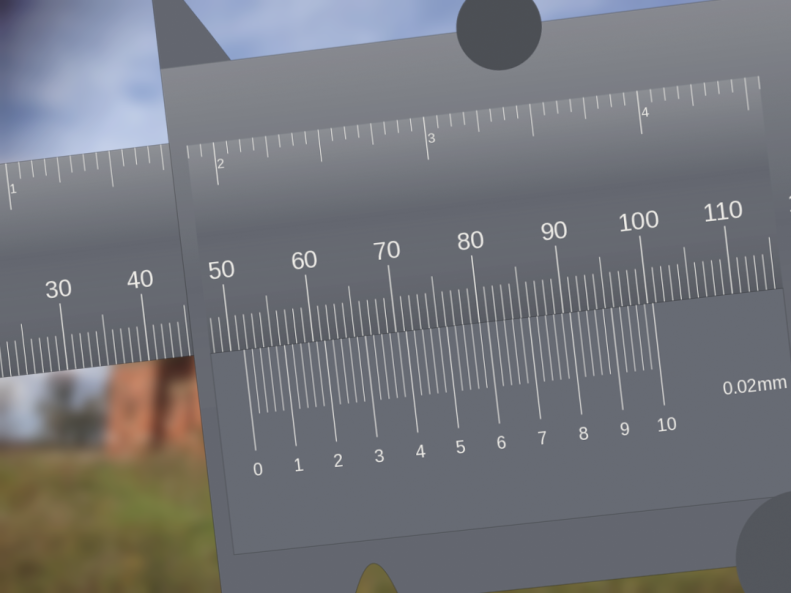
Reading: 51.6 mm
